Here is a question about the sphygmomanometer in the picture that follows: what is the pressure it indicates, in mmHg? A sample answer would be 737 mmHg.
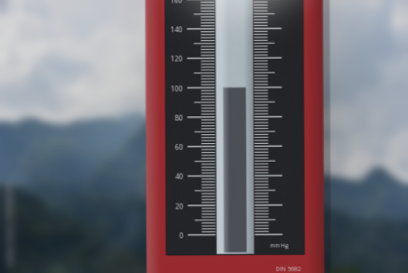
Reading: 100 mmHg
